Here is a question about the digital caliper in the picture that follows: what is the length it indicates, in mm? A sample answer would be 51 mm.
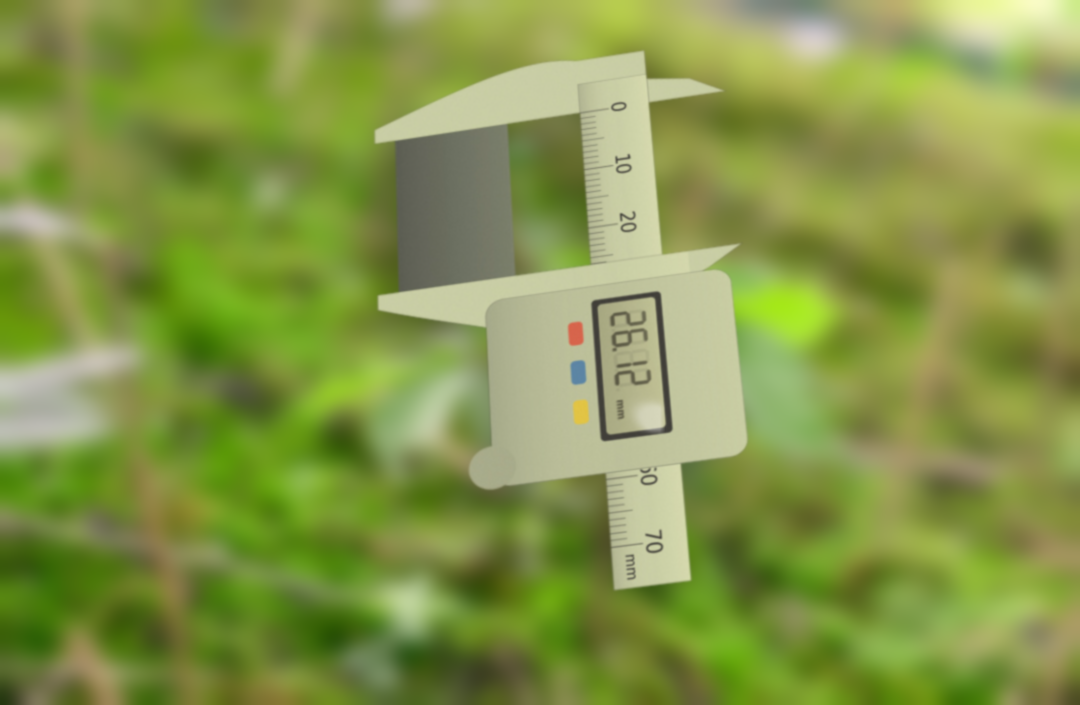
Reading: 26.12 mm
